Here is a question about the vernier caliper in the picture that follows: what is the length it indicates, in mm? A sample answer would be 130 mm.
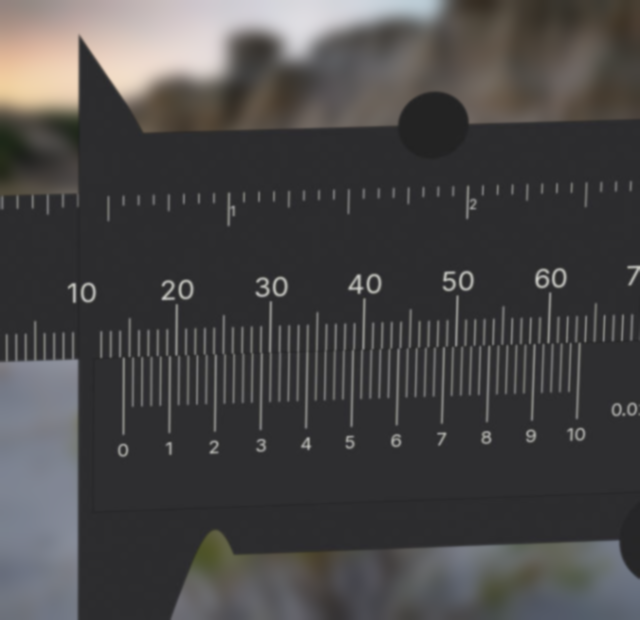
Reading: 14.4 mm
